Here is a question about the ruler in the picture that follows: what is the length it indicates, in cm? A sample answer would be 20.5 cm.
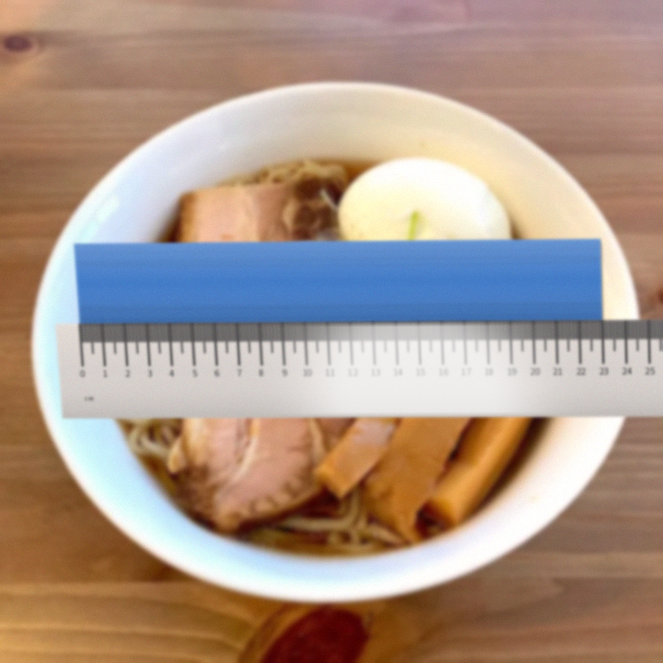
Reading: 23 cm
